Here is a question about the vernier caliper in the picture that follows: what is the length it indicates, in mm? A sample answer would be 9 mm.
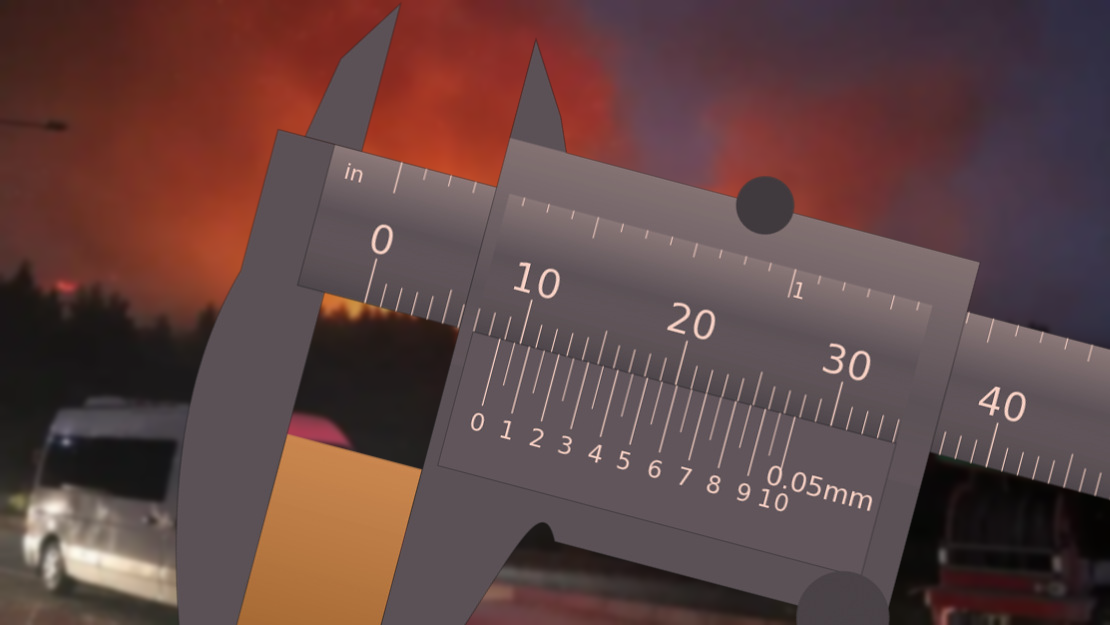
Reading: 8.7 mm
